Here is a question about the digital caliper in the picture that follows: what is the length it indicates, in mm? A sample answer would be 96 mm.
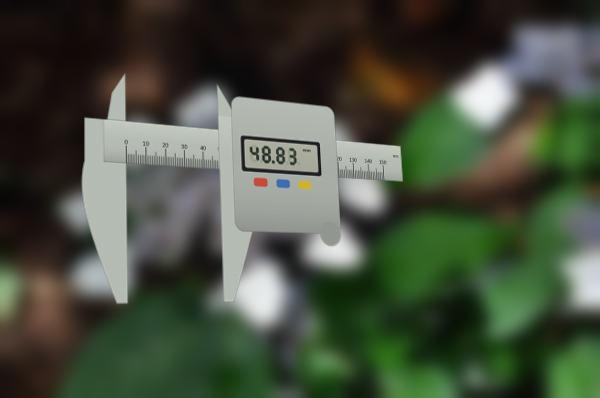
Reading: 48.83 mm
